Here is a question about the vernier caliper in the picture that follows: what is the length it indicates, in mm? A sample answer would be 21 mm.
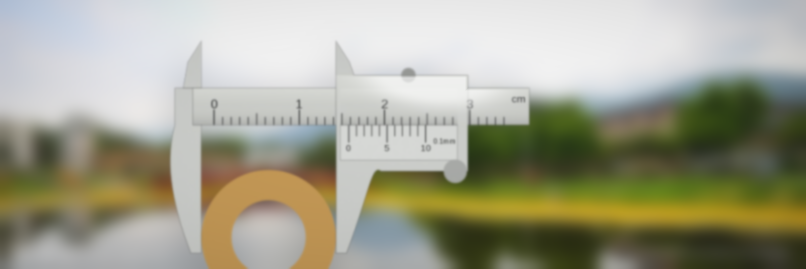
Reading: 15.8 mm
